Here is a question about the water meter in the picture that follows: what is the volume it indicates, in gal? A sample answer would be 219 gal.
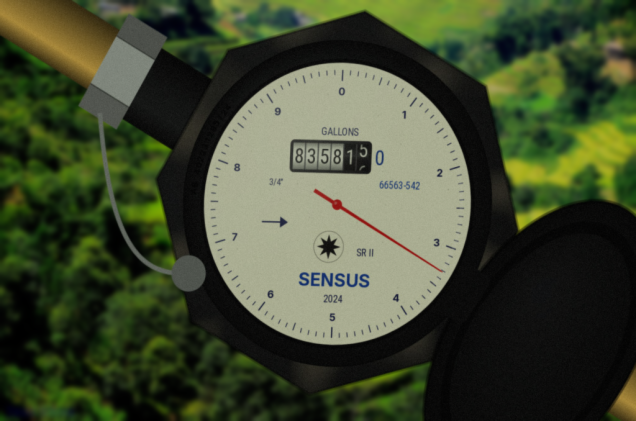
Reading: 8358153.3 gal
